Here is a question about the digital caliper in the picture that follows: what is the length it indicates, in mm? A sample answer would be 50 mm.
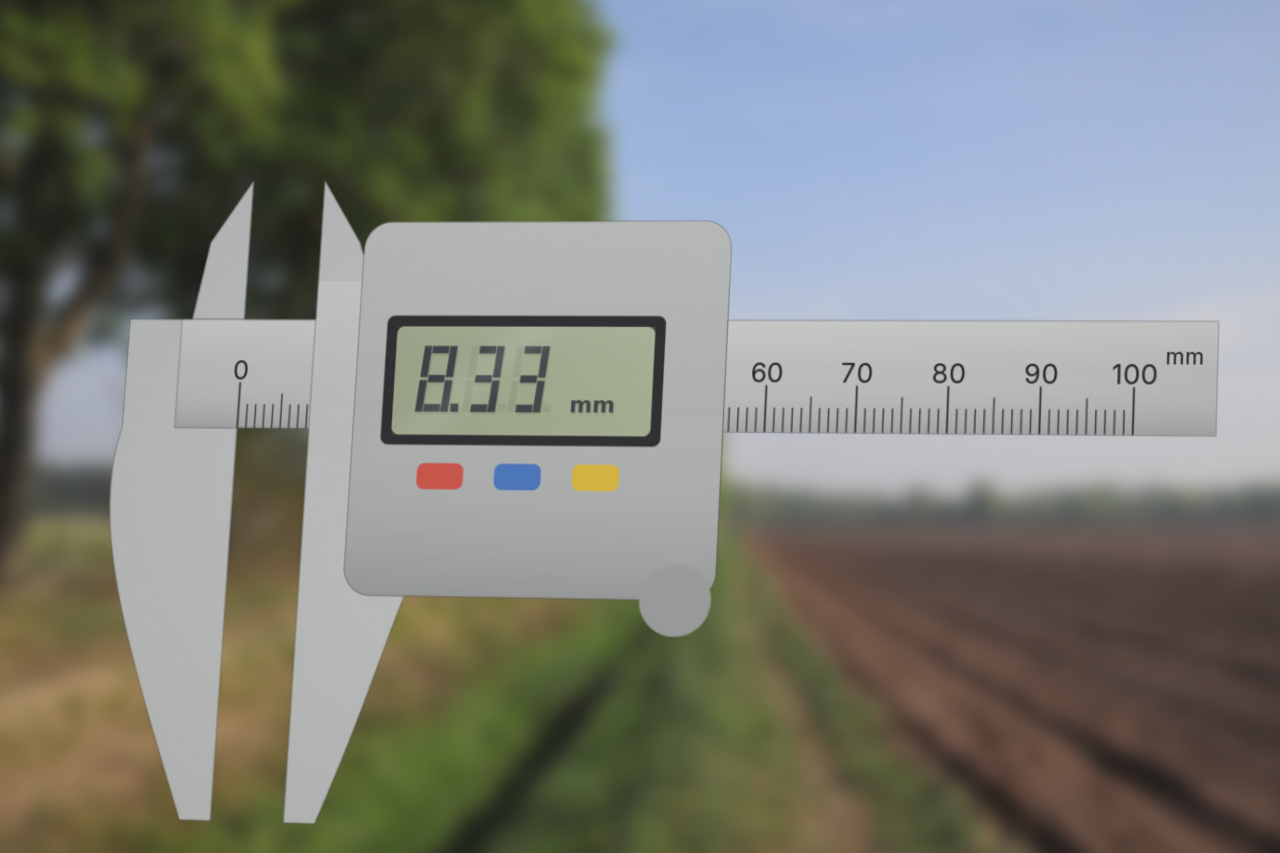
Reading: 8.33 mm
